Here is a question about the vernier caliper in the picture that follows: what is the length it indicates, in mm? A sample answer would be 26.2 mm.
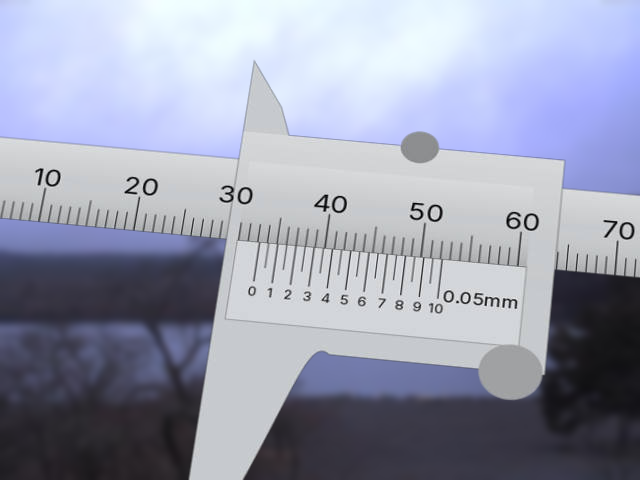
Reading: 33.2 mm
